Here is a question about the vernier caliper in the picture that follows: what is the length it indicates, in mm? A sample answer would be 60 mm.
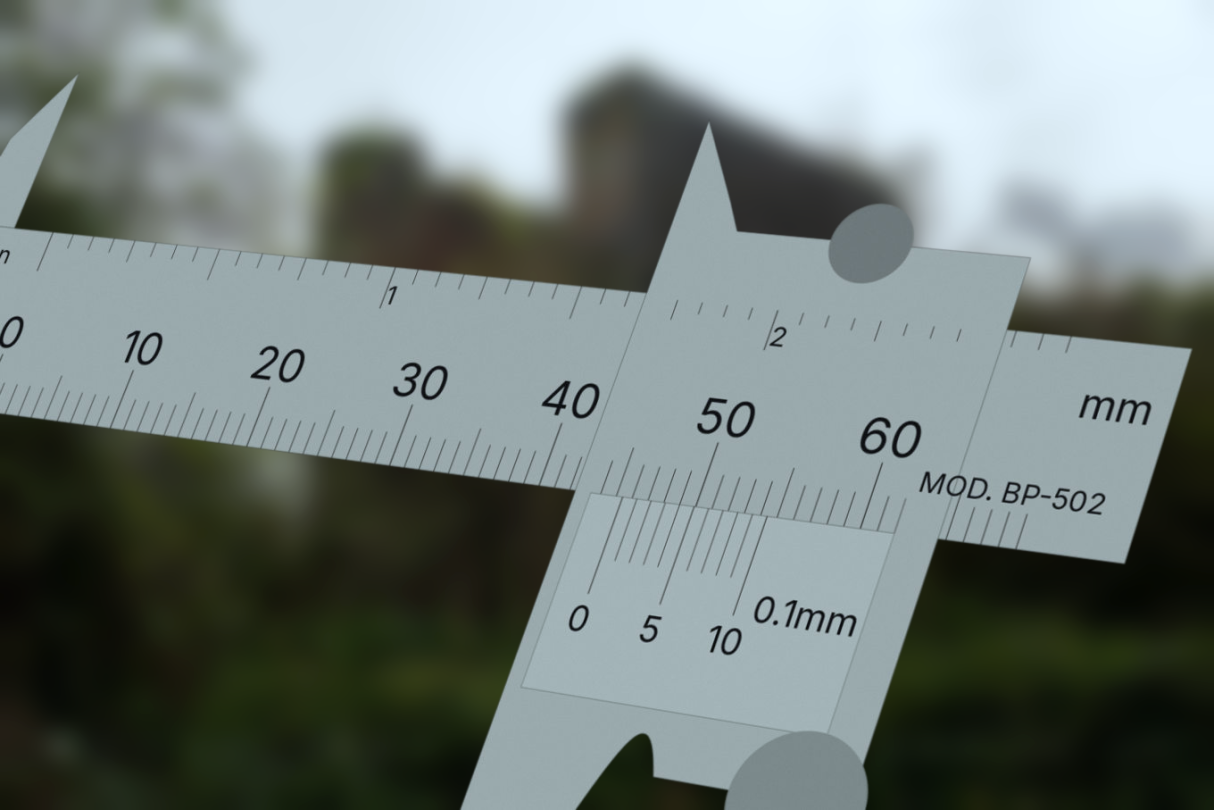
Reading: 45.4 mm
